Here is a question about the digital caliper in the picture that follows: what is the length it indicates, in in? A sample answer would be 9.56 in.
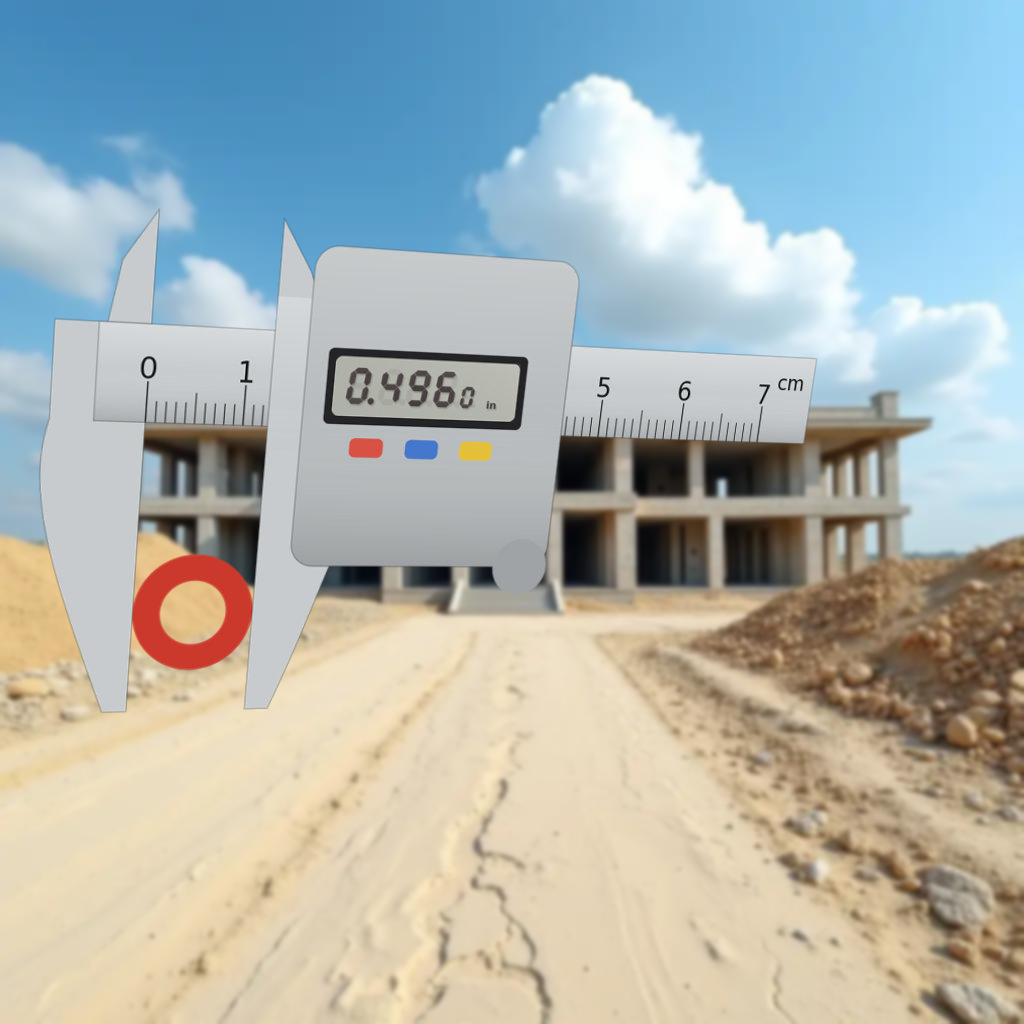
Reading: 0.4960 in
